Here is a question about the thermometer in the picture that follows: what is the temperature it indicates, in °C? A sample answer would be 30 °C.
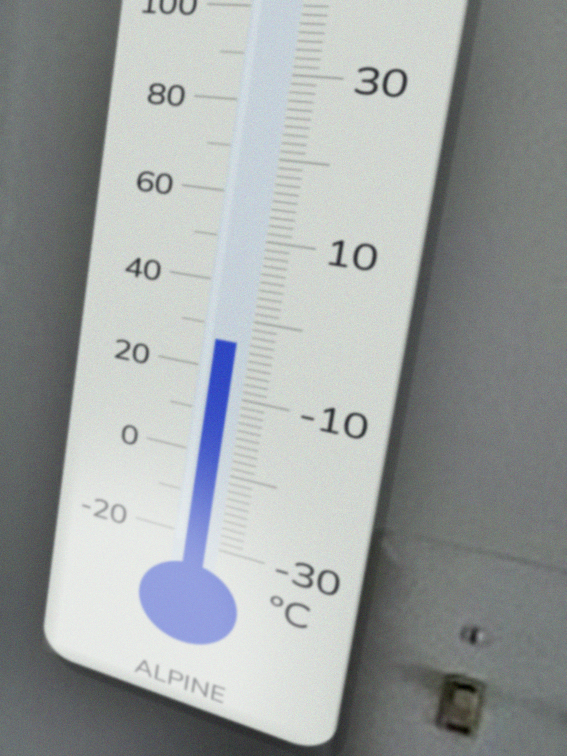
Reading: -3 °C
